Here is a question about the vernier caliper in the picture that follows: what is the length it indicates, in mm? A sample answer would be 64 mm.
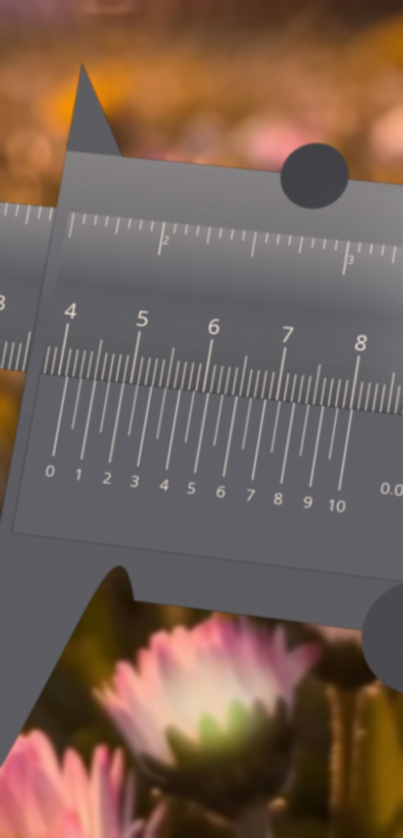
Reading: 41.2 mm
